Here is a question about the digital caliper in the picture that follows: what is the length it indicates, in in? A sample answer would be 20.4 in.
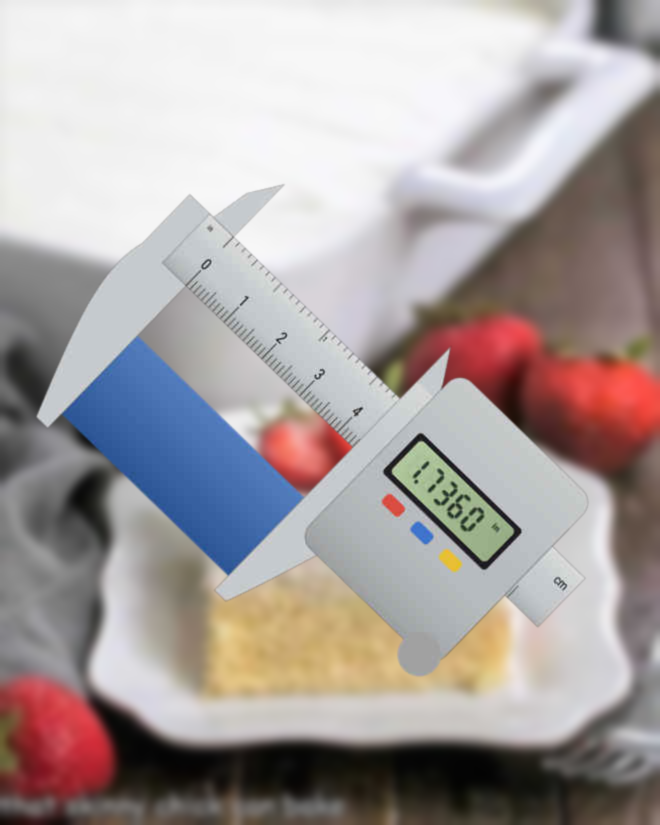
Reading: 1.7360 in
